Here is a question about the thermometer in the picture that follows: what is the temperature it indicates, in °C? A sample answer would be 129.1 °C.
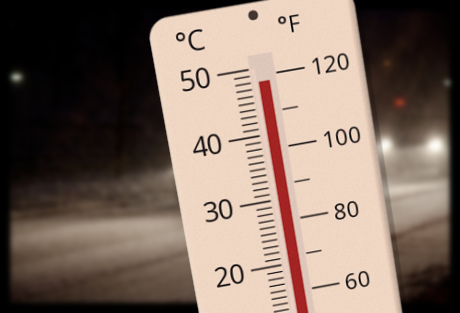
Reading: 48 °C
